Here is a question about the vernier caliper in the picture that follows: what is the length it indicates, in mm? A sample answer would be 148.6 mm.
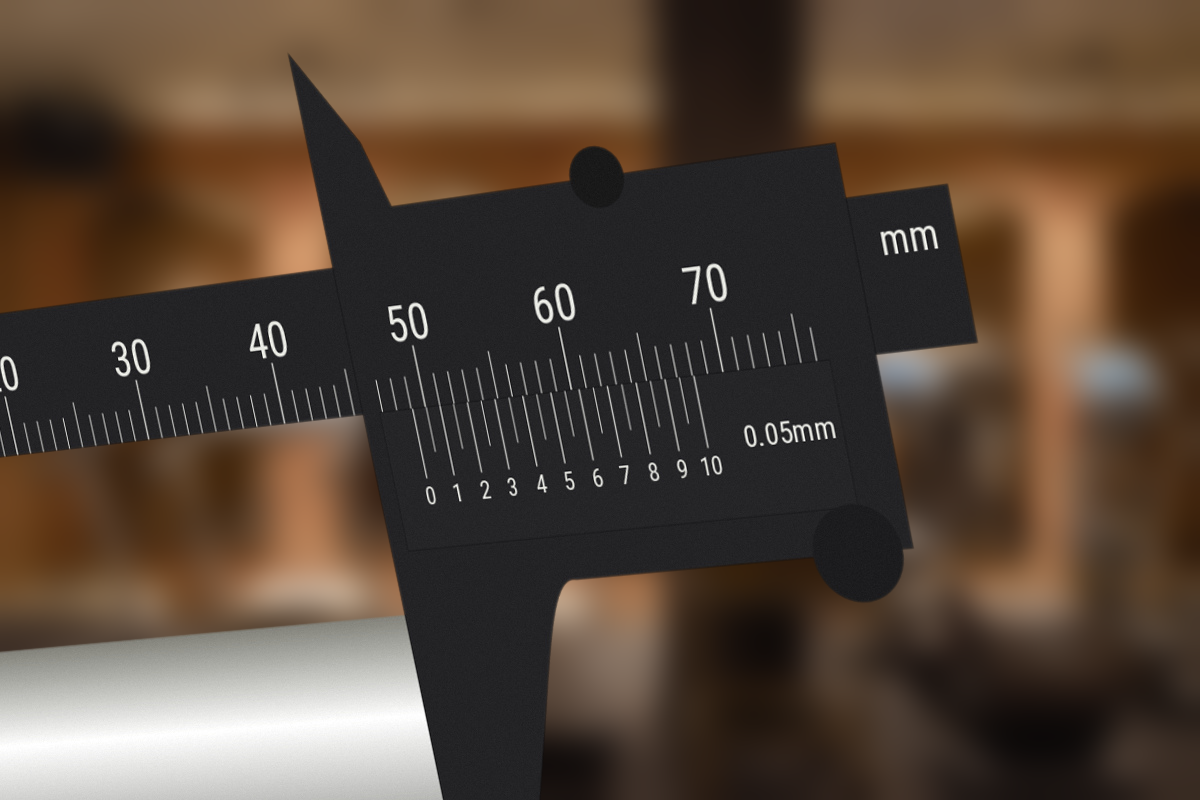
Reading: 49.1 mm
